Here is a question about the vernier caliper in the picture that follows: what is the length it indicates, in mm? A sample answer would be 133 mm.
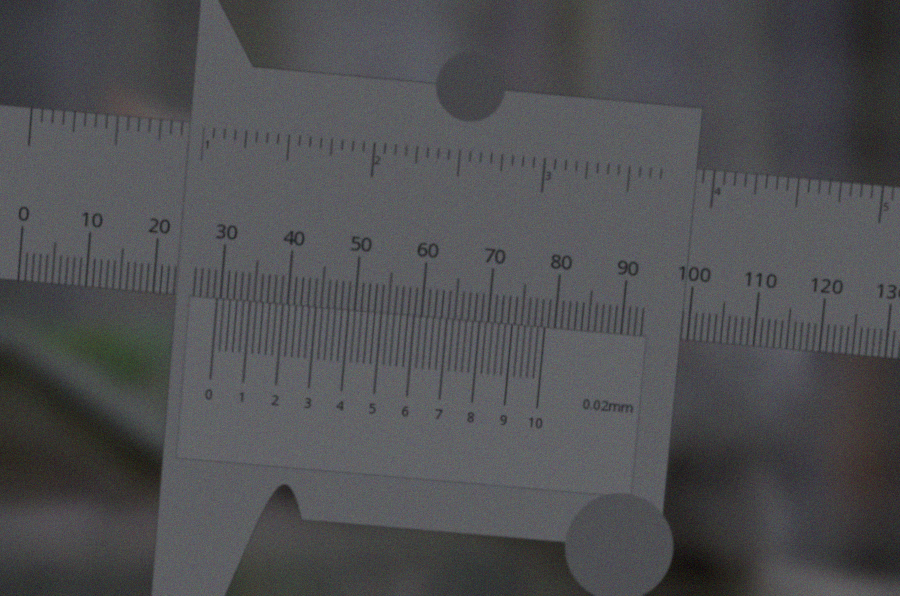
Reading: 29.5 mm
